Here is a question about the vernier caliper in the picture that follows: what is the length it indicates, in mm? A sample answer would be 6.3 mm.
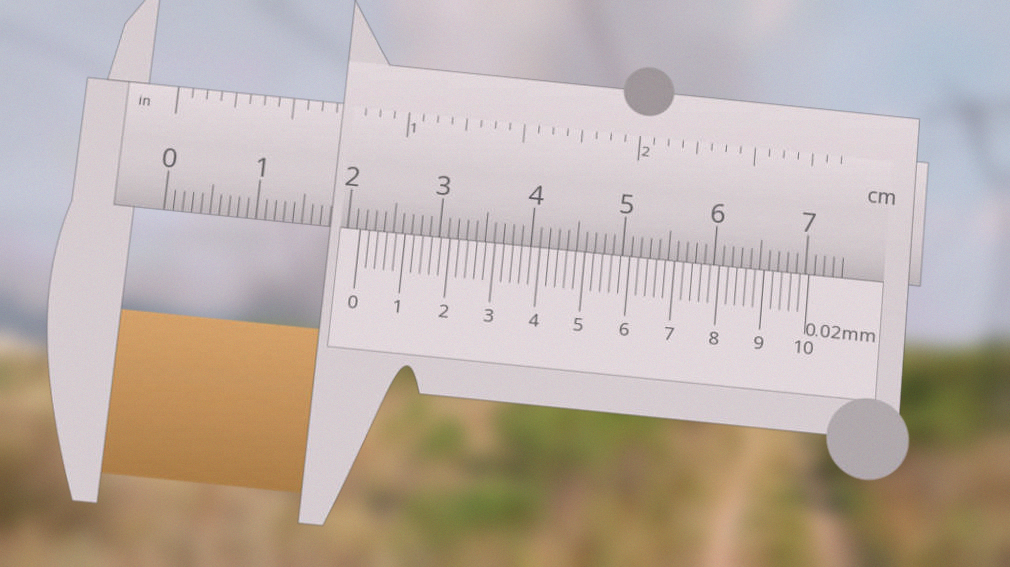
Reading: 21.4 mm
